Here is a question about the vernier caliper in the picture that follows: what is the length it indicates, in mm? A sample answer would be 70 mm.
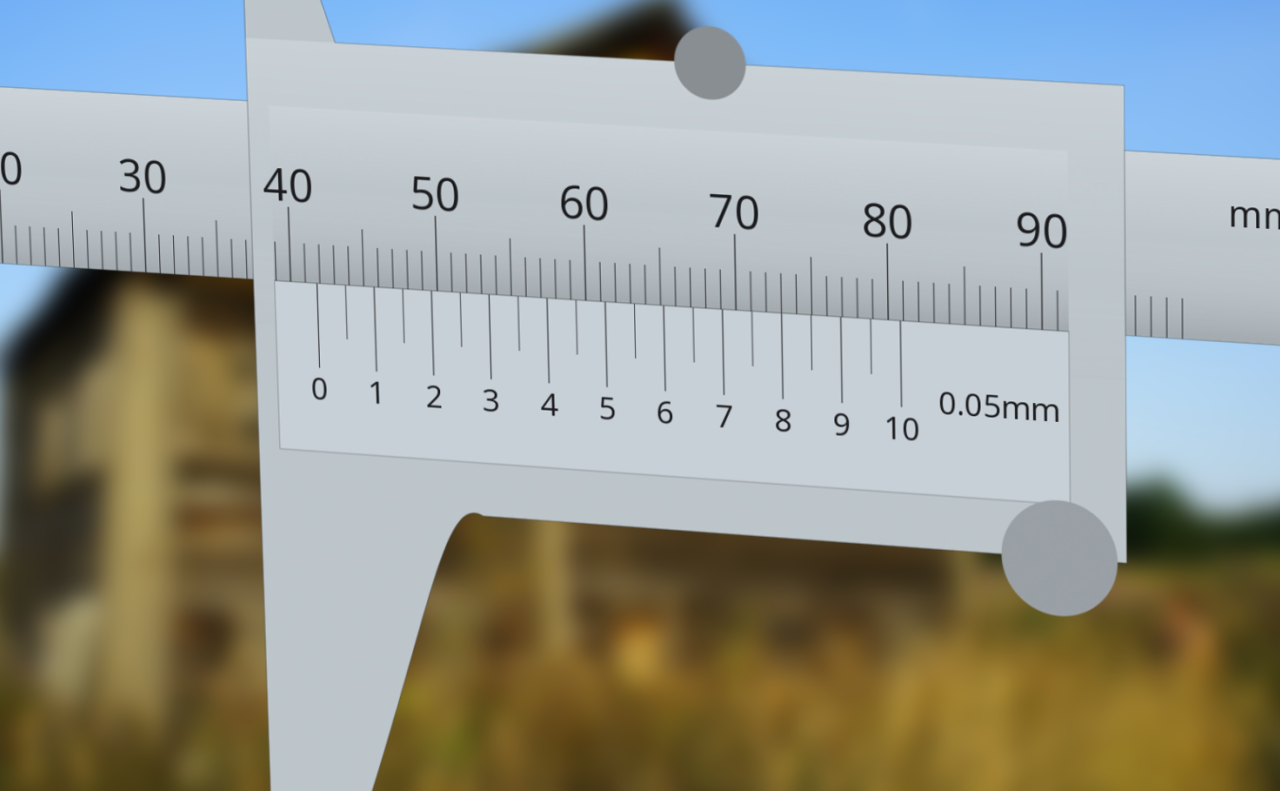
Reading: 41.8 mm
